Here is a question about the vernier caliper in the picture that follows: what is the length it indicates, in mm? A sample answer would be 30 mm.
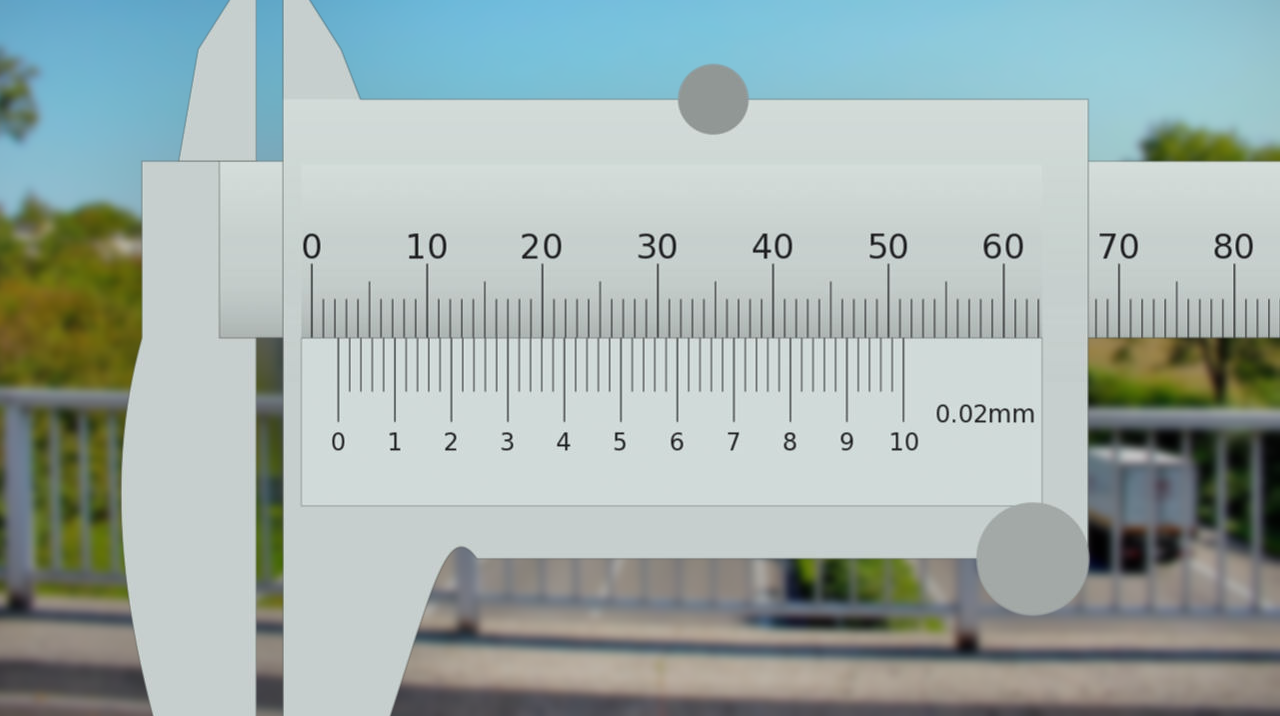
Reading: 2.3 mm
